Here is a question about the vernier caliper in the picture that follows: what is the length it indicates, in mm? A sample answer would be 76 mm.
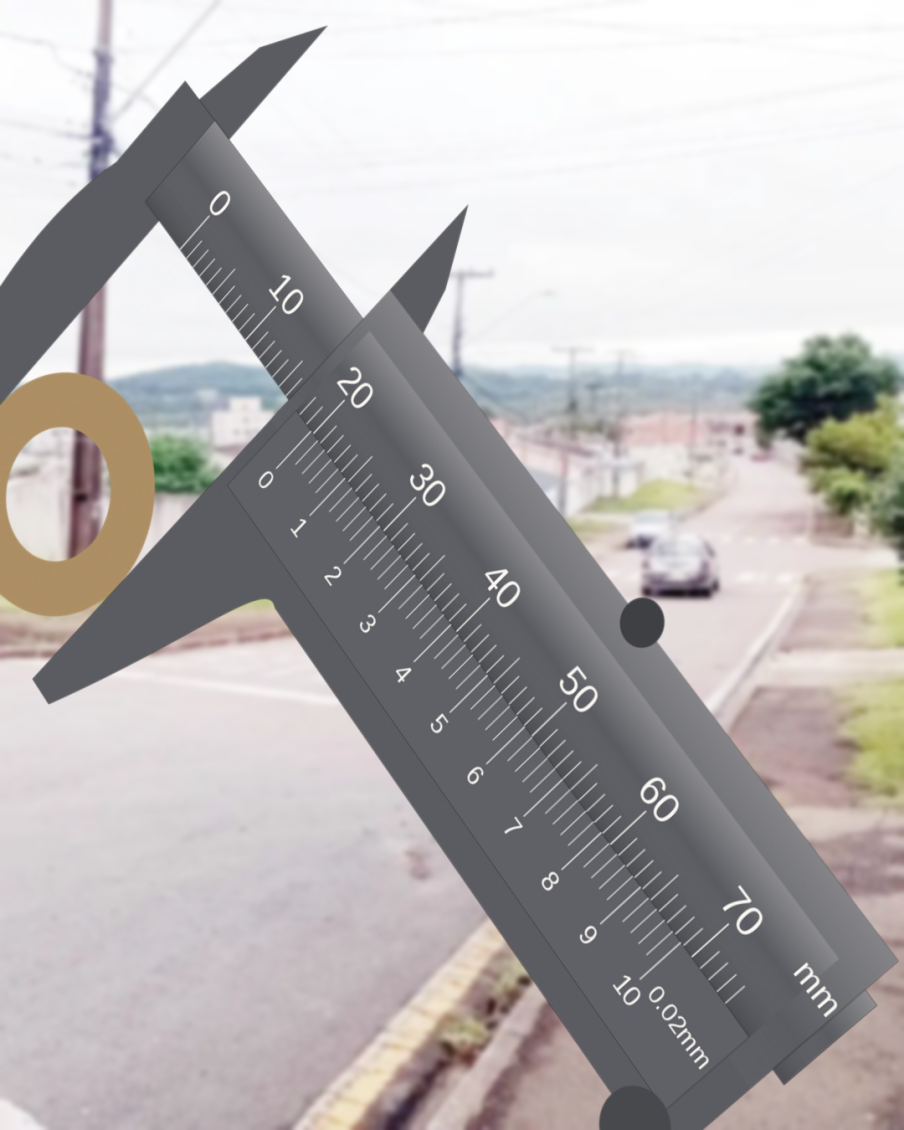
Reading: 19.7 mm
